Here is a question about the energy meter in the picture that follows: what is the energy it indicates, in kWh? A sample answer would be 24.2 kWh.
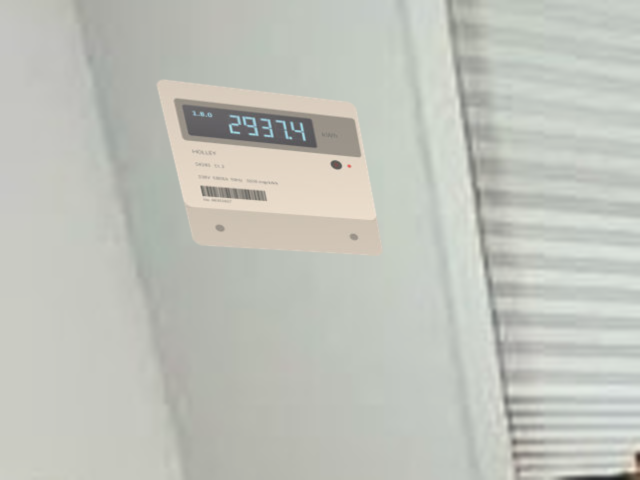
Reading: 2937.4 kWh
